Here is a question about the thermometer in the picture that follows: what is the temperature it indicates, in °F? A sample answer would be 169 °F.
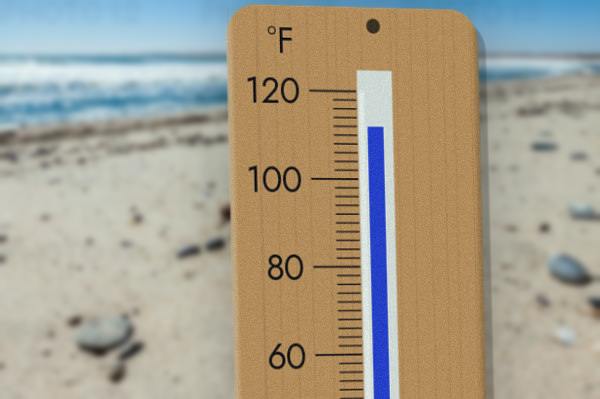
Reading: 112 °F
